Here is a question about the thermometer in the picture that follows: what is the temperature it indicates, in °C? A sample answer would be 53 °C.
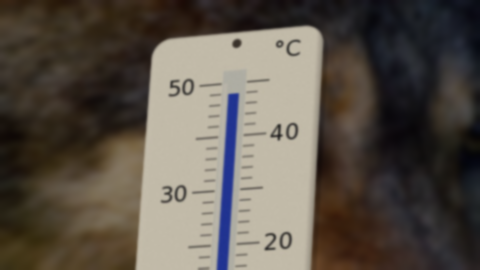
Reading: 48 °C
